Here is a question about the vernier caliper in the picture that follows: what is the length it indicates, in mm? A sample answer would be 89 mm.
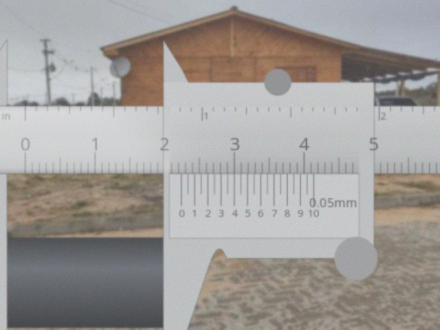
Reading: 22.4 mm
